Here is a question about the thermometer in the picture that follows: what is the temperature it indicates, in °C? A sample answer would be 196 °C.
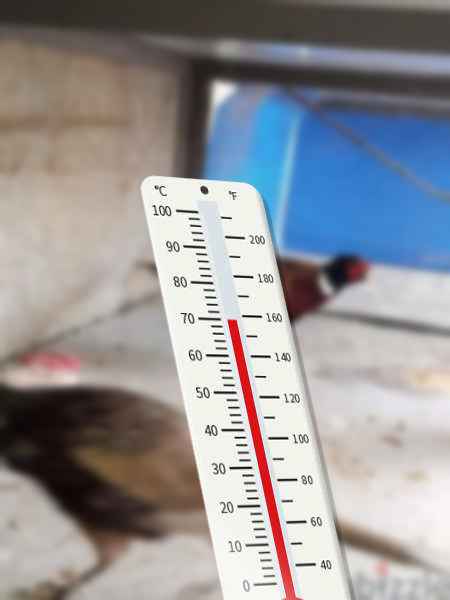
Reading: 70 °C
